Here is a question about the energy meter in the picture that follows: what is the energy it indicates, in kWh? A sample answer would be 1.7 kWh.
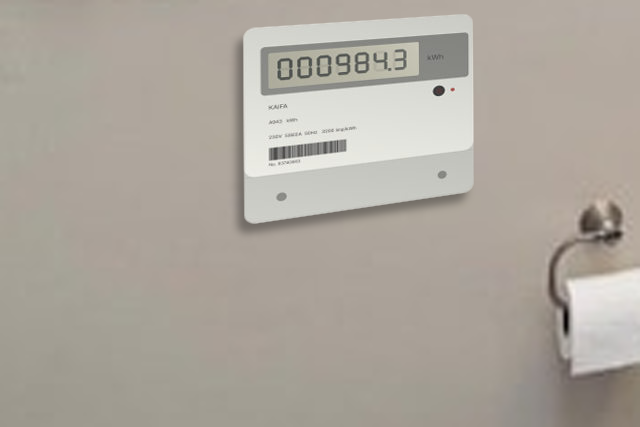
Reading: 984.3 kWh
